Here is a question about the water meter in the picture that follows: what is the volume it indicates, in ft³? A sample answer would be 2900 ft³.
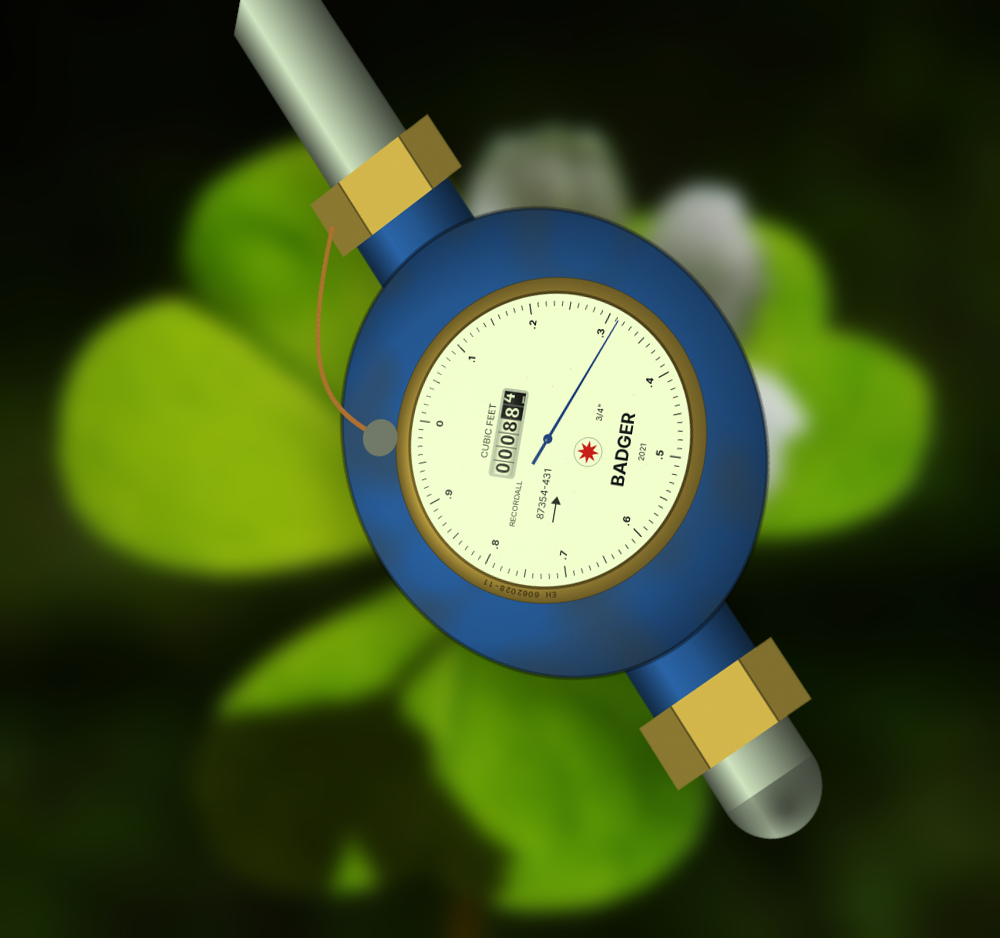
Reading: 884.31 ft³
